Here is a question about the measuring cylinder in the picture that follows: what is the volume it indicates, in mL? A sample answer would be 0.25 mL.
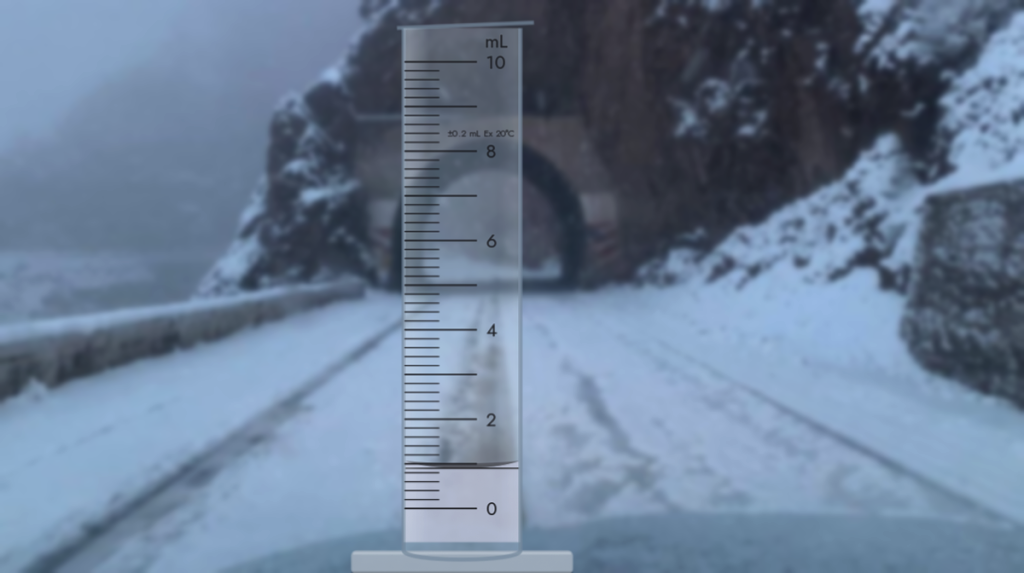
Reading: 0.9 mL
